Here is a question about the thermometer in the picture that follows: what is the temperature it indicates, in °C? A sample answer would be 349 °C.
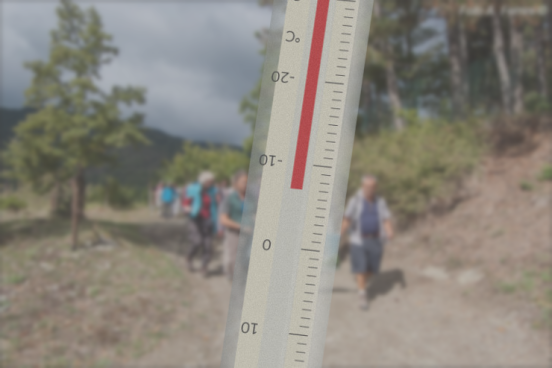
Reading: -7 °C
